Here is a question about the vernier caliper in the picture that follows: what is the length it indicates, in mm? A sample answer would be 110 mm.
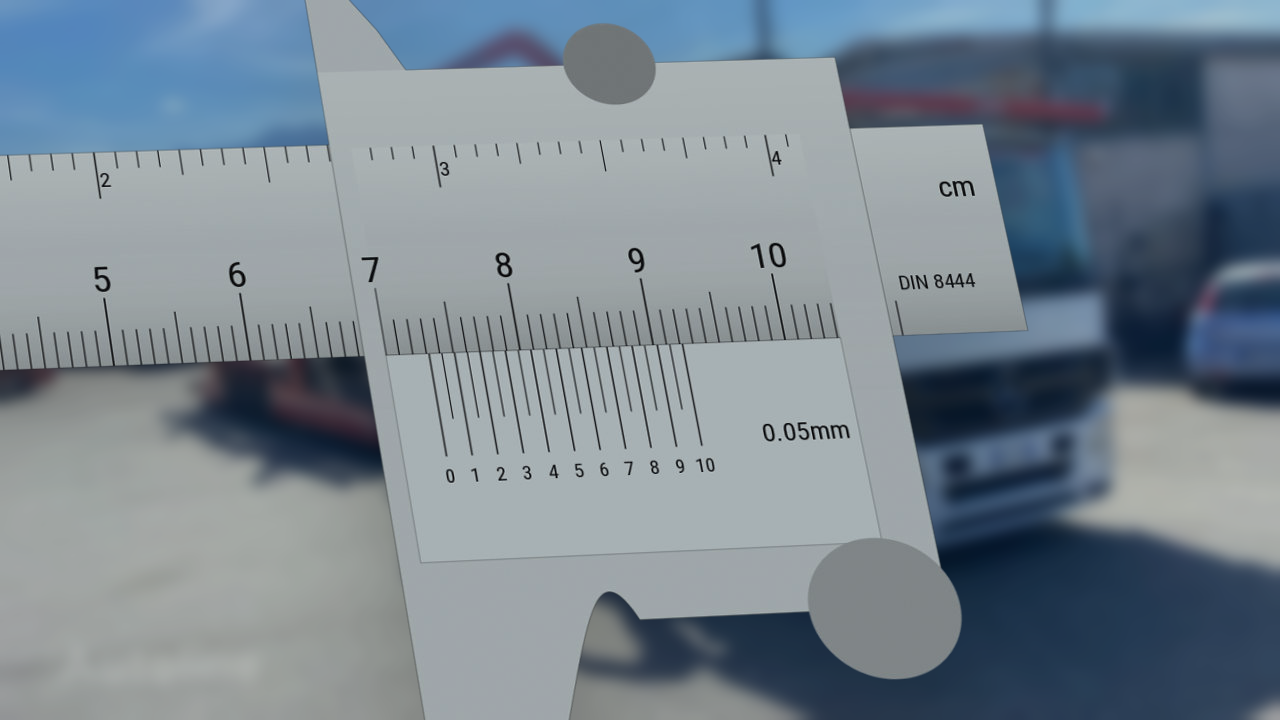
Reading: 73.2 mm
